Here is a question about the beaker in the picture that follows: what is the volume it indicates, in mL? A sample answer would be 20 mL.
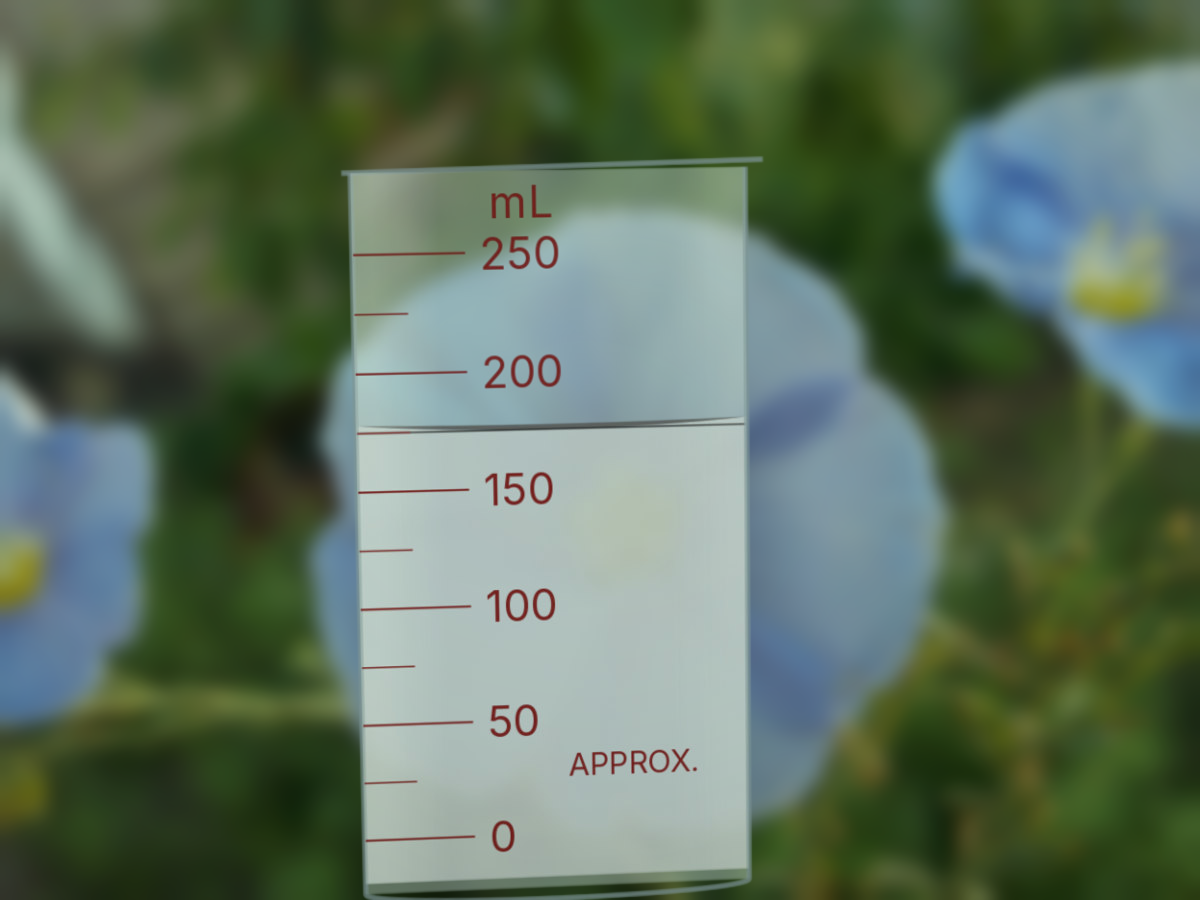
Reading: 175 mL
